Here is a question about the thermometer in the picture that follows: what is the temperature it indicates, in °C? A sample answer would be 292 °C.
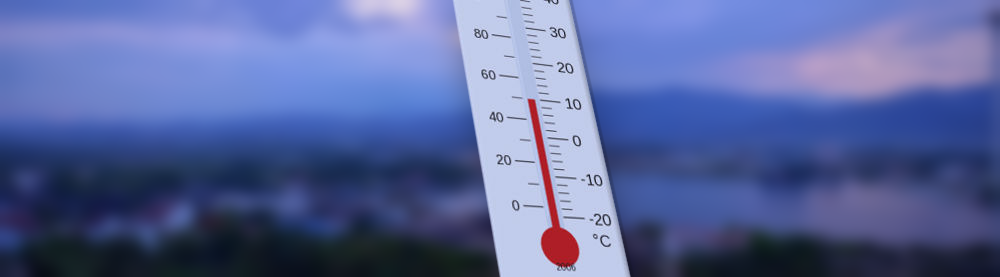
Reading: 10 °C
